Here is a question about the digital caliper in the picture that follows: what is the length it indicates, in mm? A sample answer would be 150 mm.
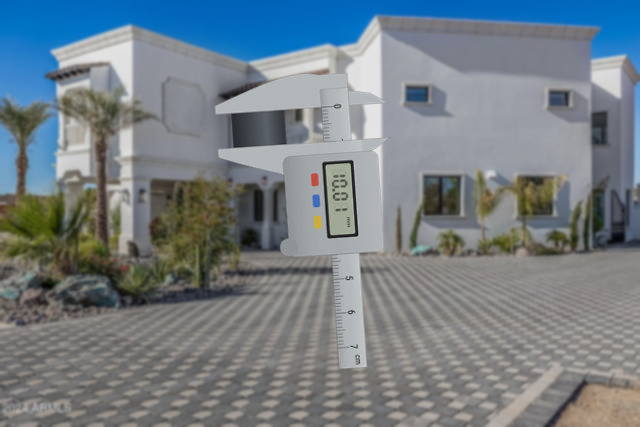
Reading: 10.01 mm
